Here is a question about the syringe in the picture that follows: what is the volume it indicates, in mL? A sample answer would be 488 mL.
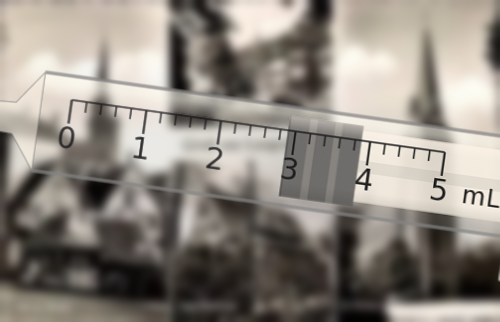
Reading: 2.9 mL
